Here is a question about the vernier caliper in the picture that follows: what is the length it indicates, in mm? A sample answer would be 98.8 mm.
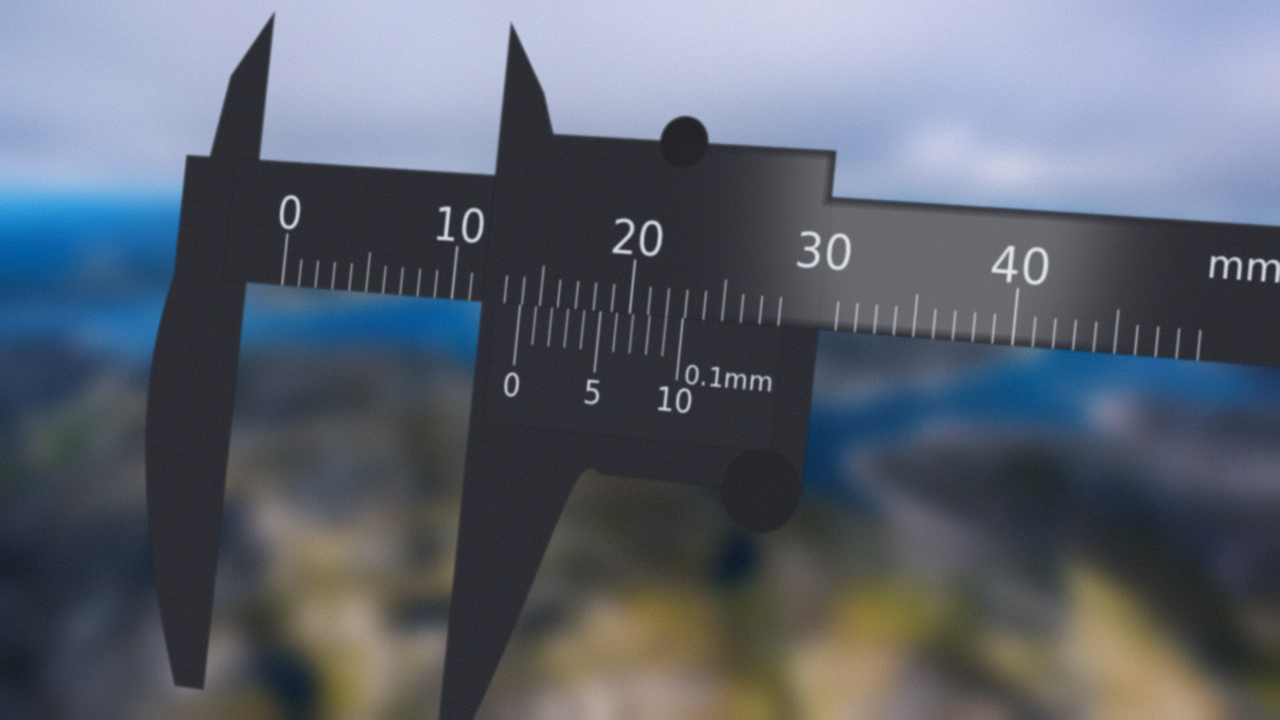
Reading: 13.9 mm
